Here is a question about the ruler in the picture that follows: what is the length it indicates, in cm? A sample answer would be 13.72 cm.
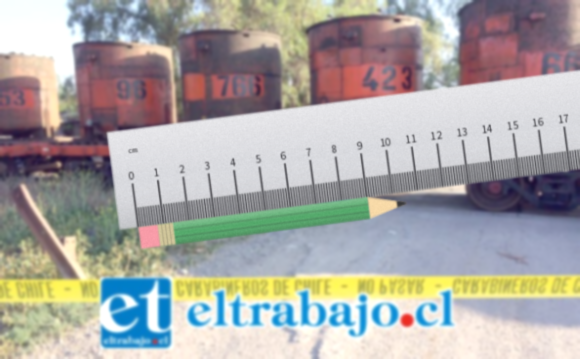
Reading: 10.5 cm
